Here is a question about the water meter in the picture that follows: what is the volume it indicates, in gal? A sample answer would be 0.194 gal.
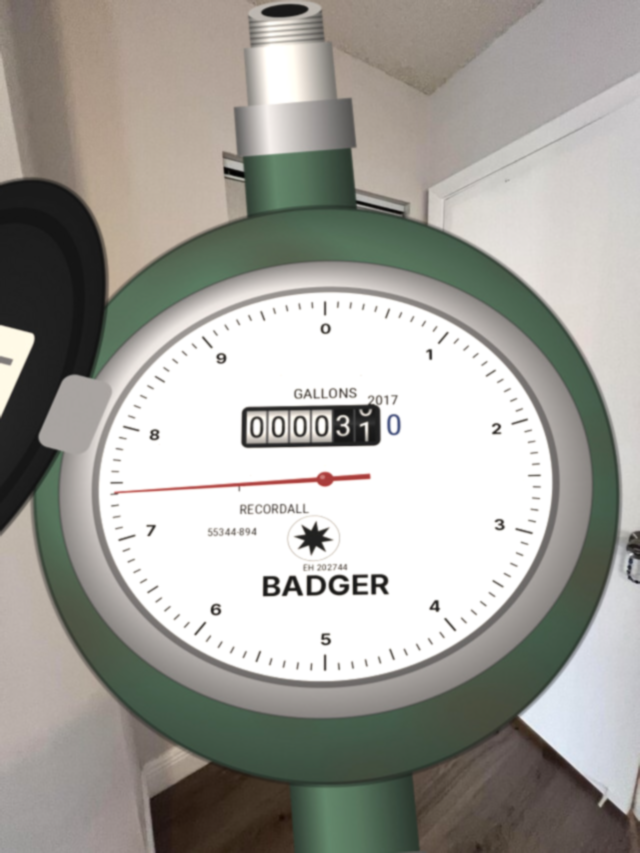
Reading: 307.4 gal
